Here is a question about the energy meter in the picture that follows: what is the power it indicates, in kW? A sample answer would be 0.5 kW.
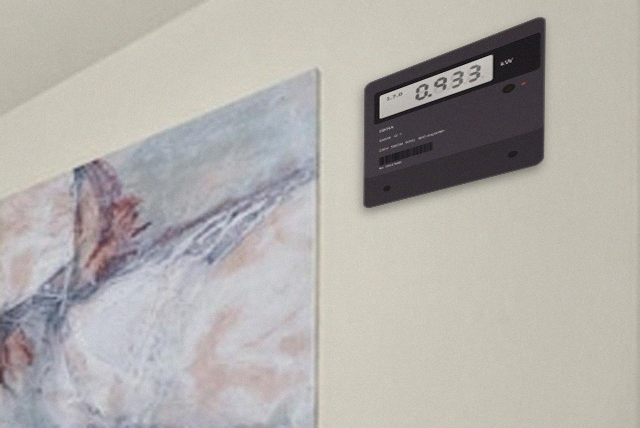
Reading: 0.933 kW
